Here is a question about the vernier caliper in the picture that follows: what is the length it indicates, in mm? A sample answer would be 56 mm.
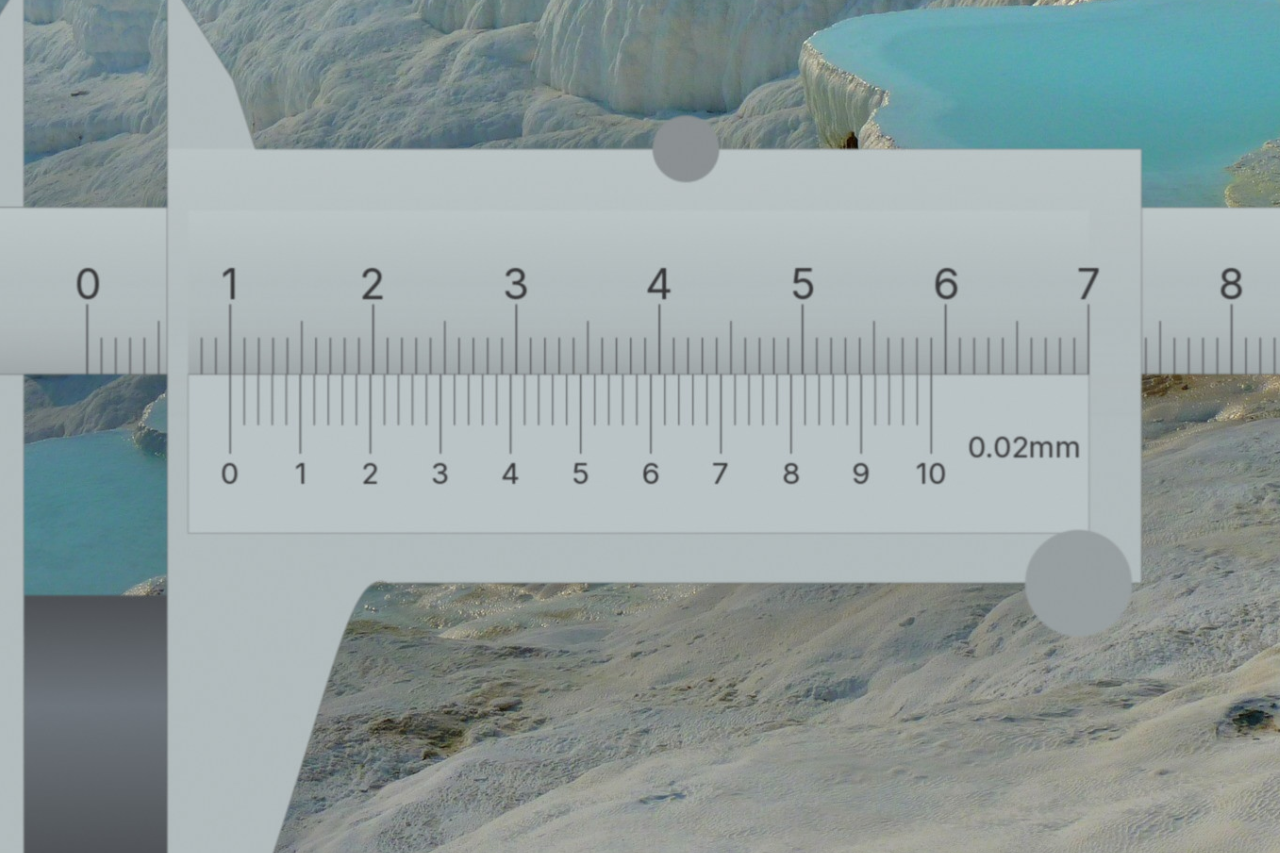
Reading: 10.0 mm
